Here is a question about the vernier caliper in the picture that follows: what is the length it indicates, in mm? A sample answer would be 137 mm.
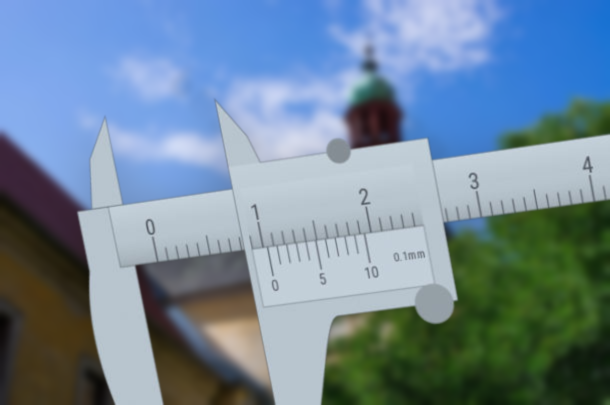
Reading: 10.4 mm
